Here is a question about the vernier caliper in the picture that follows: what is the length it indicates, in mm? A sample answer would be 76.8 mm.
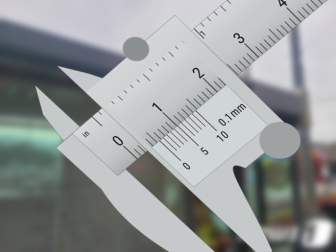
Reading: 5.6 mm
